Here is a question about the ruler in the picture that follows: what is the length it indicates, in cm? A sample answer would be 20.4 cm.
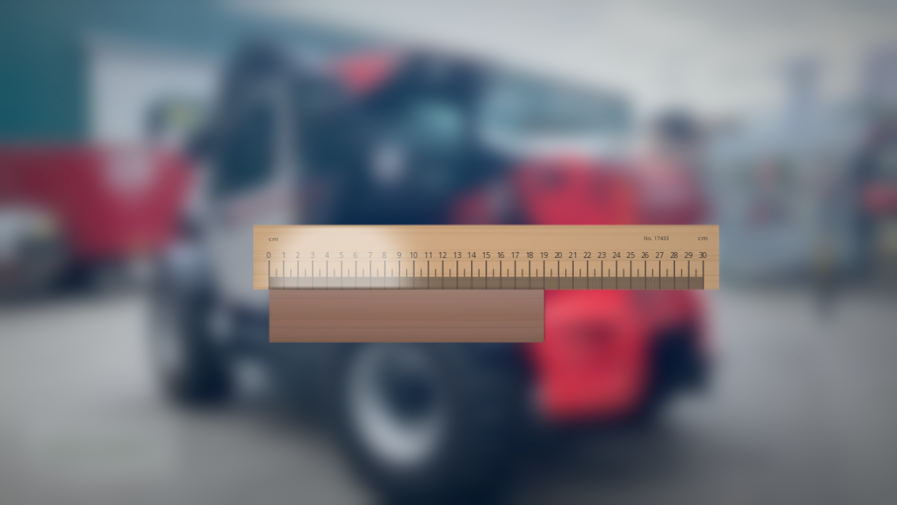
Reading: 19 cm
